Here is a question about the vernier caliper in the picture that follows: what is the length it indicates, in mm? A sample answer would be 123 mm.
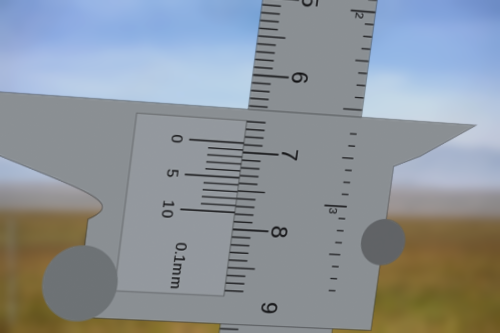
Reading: 68.8 mm
